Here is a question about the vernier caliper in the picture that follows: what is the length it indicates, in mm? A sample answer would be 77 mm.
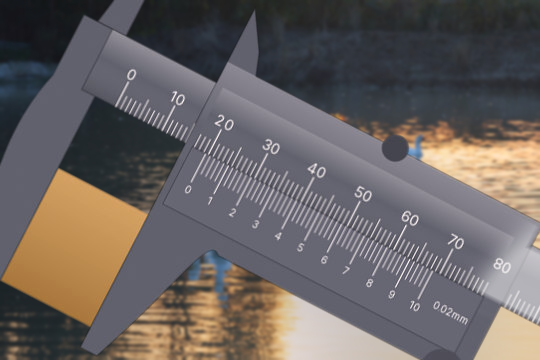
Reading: 19.5 mm
